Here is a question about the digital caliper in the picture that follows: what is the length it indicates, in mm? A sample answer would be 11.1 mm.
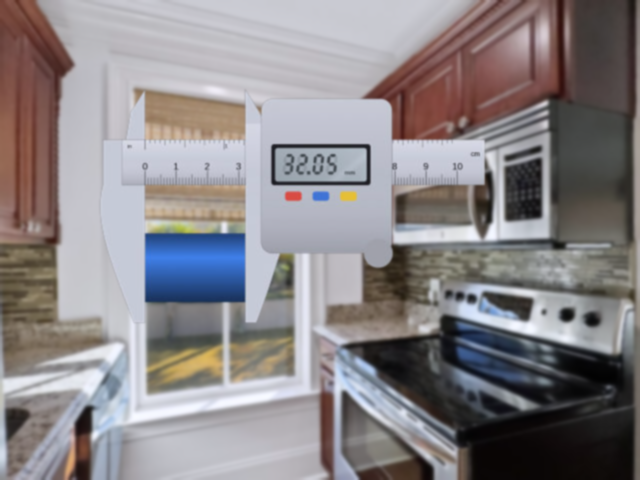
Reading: 32.05 mm
